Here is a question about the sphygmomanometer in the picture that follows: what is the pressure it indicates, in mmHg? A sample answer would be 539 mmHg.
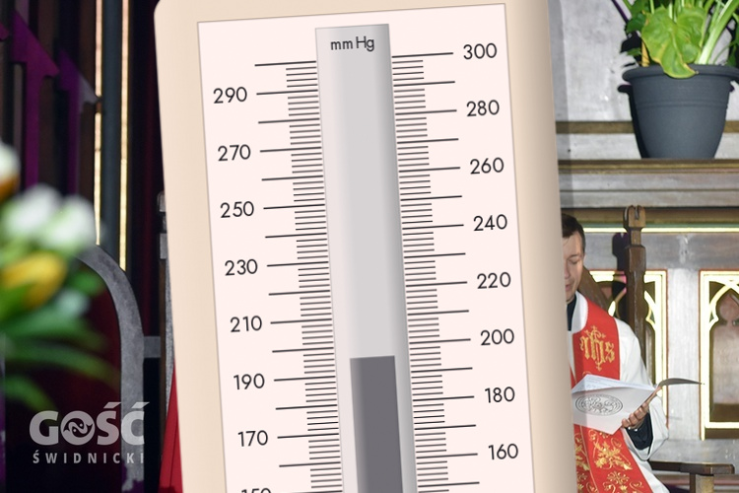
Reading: 196 mmHg
